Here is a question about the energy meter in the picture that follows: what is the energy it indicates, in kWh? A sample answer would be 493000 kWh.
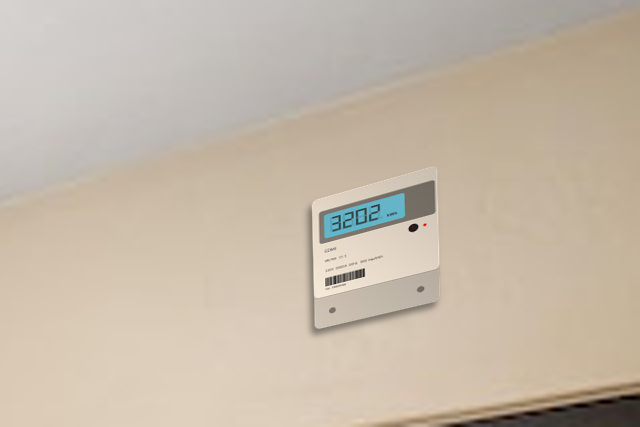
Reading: 3202 kWh
